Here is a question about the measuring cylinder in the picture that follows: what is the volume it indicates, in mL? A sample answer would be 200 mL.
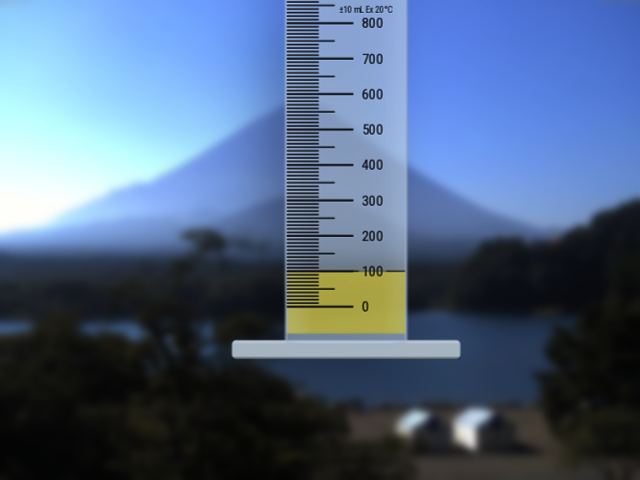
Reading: 100 mL
